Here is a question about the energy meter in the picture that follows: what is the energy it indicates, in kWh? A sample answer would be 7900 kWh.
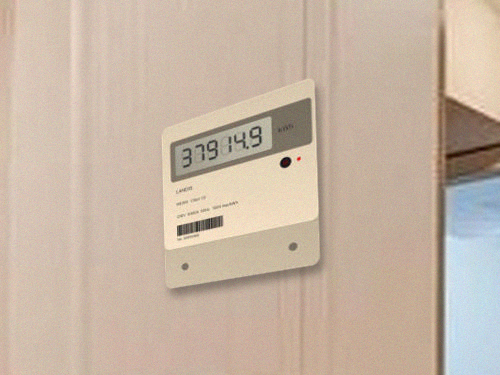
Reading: 37914.9 kWh
